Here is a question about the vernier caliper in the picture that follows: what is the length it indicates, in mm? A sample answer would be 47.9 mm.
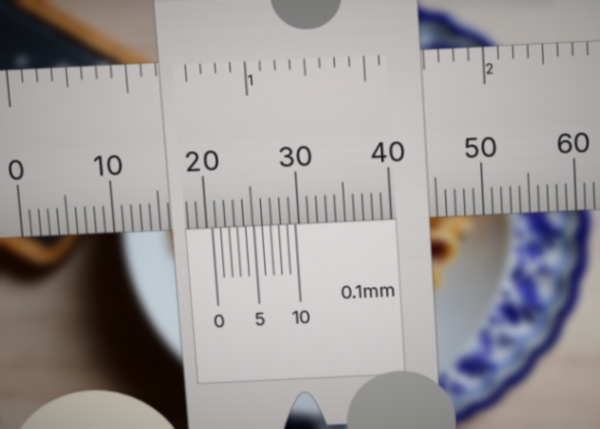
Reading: 20.6 mm
